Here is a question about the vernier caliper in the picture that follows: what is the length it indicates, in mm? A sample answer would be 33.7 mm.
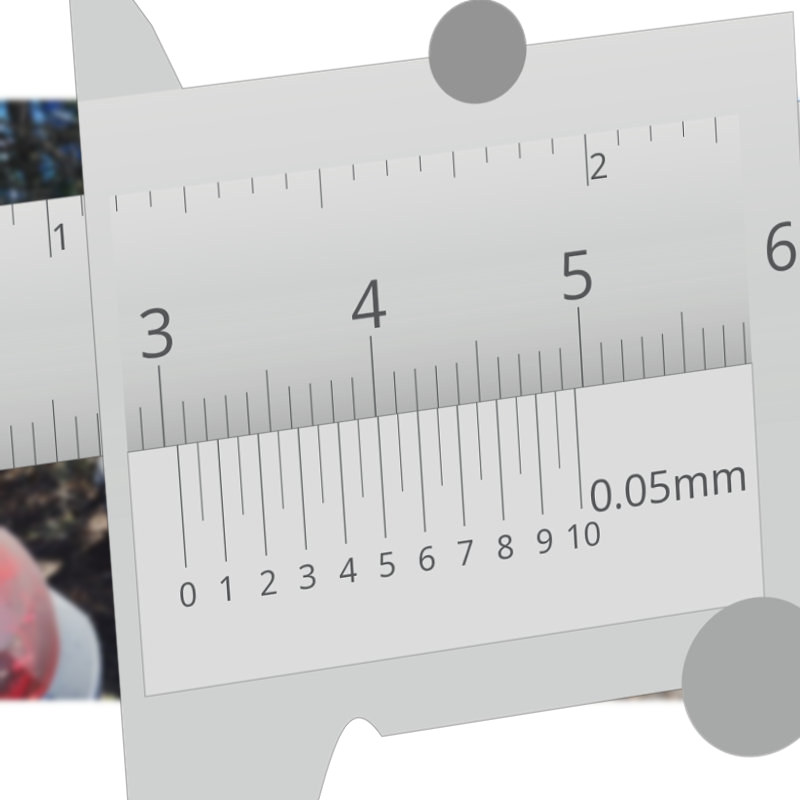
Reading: 30.6 mm
